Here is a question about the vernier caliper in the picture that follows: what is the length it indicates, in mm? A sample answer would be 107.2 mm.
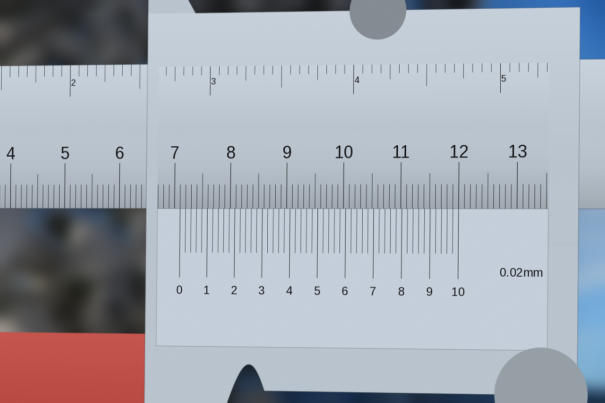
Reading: 71.0 mm
